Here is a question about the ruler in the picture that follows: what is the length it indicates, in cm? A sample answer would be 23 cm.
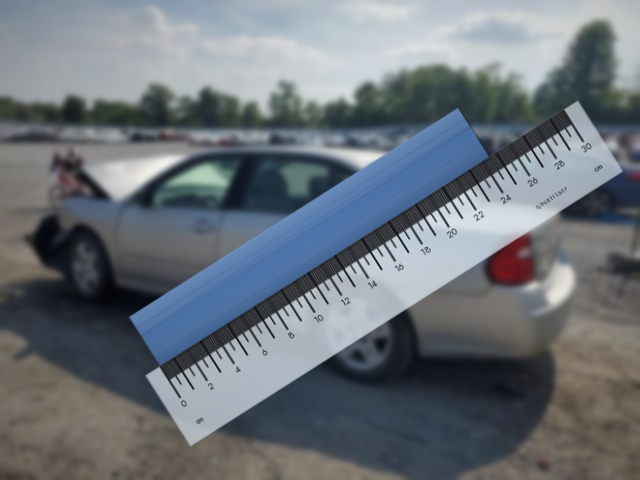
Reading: 24.5 cm
